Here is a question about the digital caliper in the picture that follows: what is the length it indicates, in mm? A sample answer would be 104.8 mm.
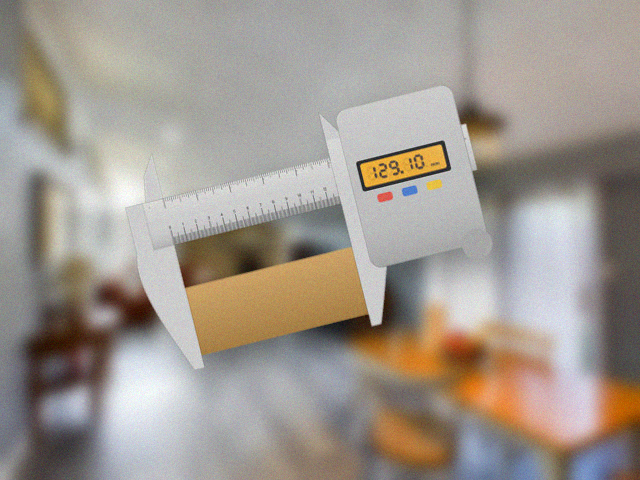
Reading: 129.10 mm
